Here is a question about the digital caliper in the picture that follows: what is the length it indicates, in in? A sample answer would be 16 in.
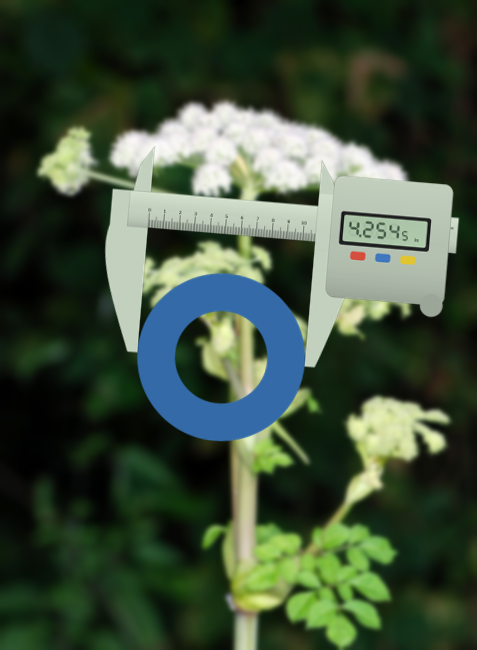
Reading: 4.2545 in
